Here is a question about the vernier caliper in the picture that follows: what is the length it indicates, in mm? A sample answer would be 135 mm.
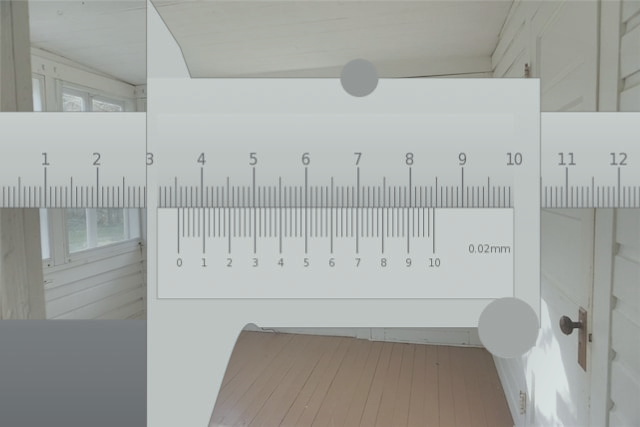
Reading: 35.5 mm
